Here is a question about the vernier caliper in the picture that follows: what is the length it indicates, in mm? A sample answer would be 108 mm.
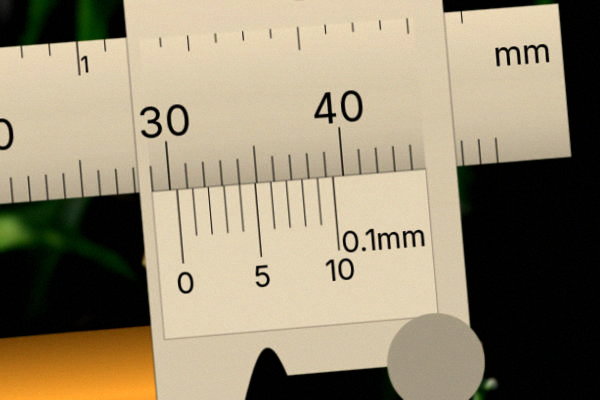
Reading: 30.4 mm
